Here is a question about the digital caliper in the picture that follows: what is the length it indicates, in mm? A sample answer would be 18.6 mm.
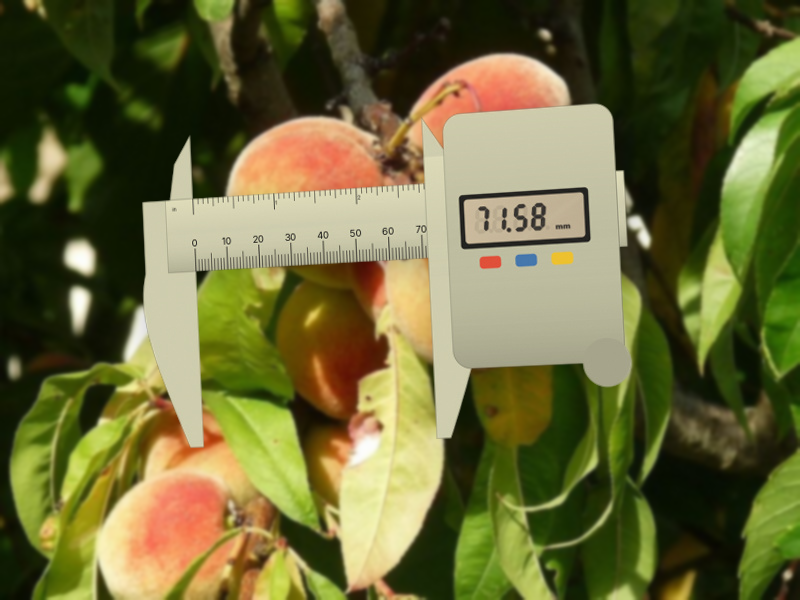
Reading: 71.58 mm
